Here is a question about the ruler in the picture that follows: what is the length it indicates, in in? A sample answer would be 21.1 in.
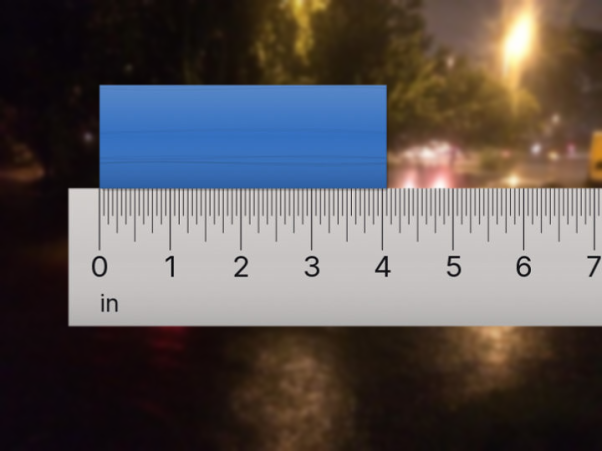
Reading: 4.0625 in
